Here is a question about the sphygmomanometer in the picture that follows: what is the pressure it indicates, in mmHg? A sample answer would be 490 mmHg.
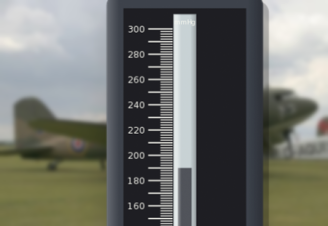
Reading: 190 mmHg
